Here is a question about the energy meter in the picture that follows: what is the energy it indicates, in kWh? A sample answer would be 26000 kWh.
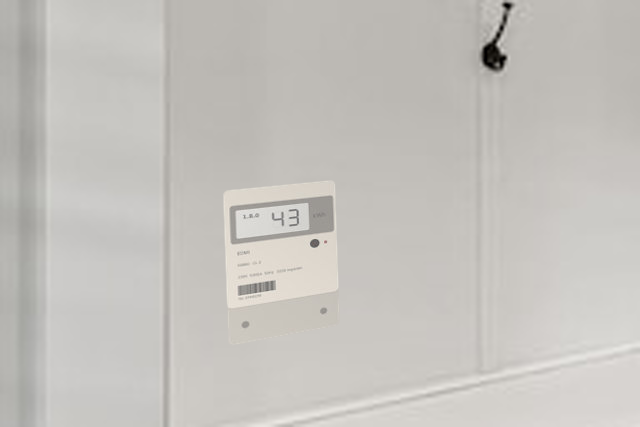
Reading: 43 kWh
